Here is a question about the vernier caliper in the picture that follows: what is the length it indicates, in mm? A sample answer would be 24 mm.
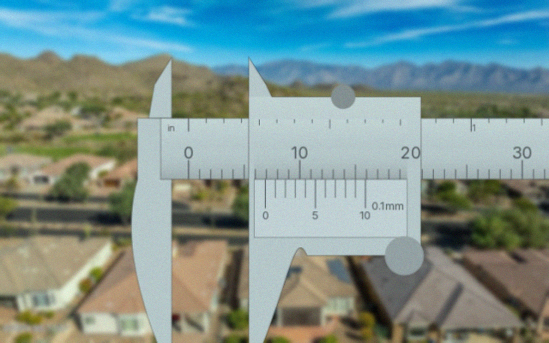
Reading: 6.9 mm
